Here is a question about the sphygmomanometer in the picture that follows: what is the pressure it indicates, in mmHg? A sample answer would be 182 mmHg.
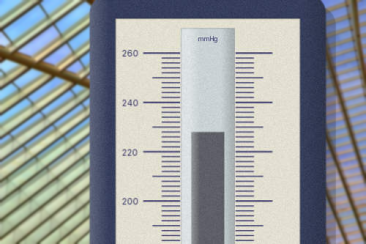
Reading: 228 mmHg
